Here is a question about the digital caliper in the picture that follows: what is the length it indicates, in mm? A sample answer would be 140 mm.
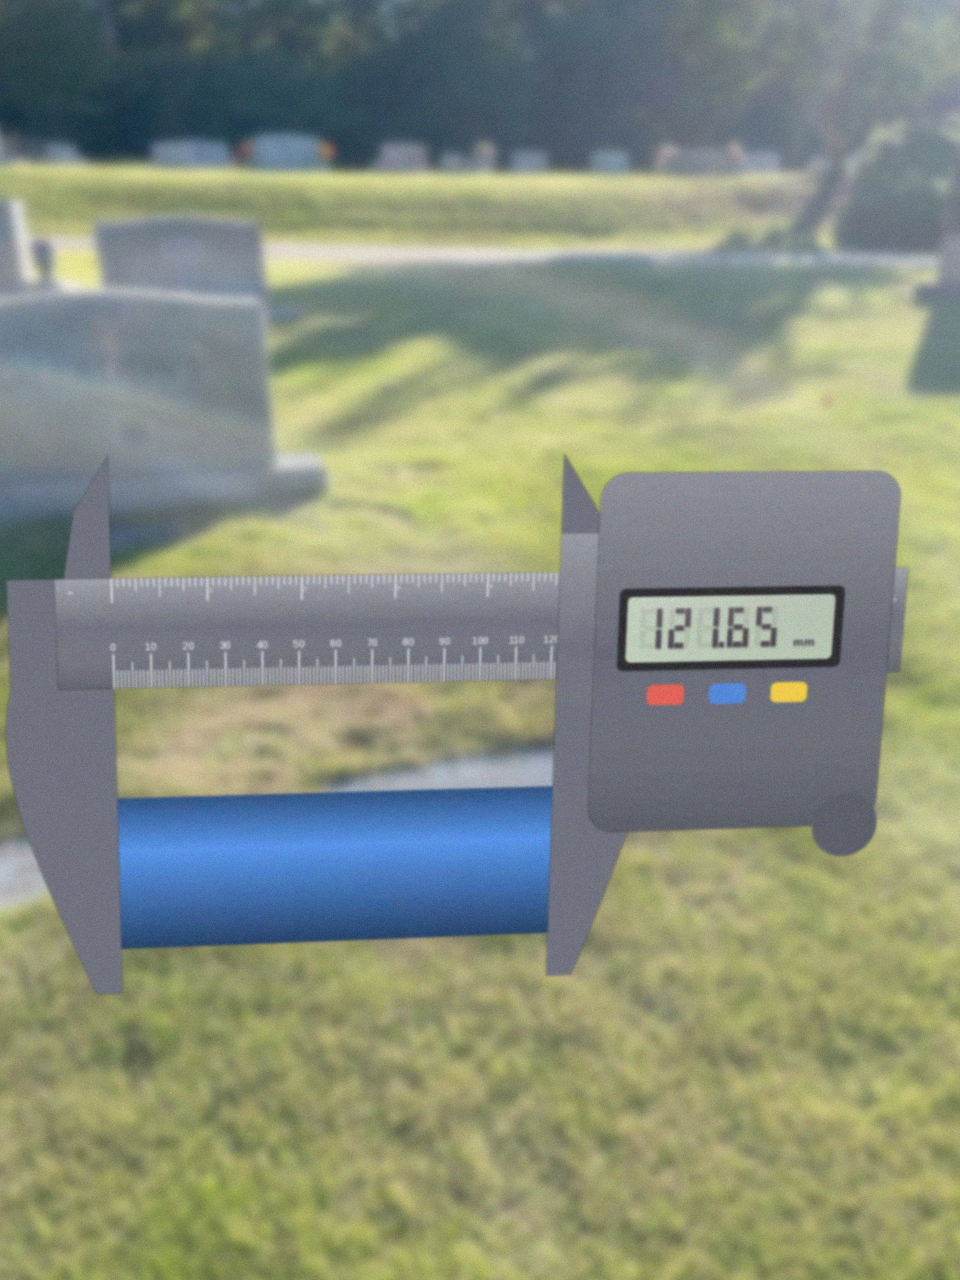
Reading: 121.65 mm
